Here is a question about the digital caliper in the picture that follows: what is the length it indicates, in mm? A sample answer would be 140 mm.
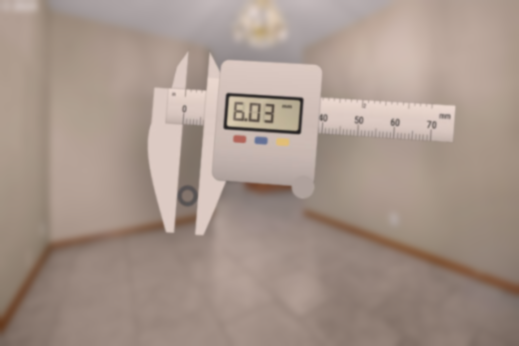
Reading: 6.03 mm
